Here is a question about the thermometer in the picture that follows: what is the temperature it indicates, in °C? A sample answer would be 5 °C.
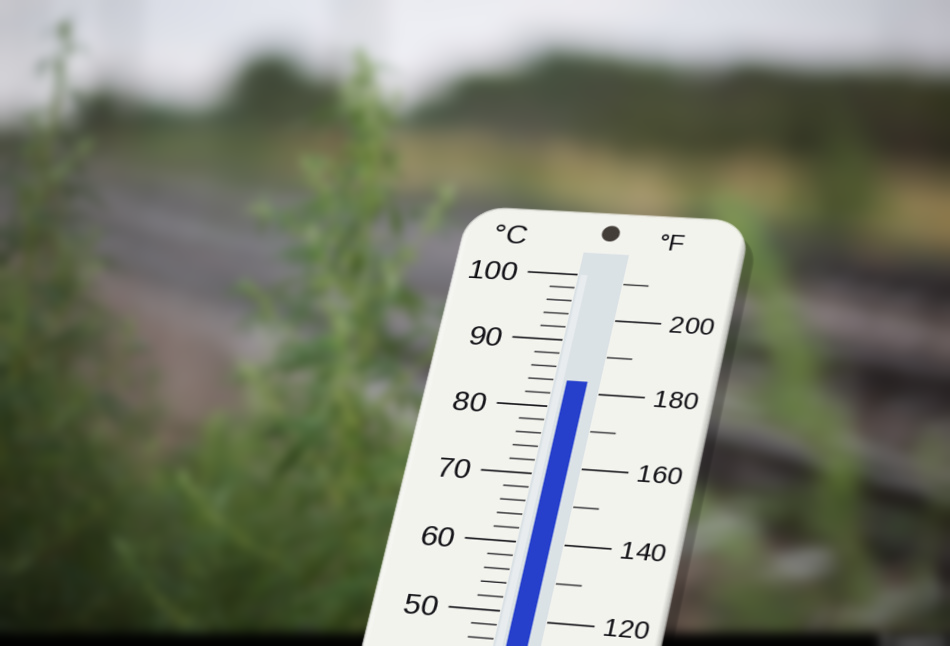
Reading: 84 °C
